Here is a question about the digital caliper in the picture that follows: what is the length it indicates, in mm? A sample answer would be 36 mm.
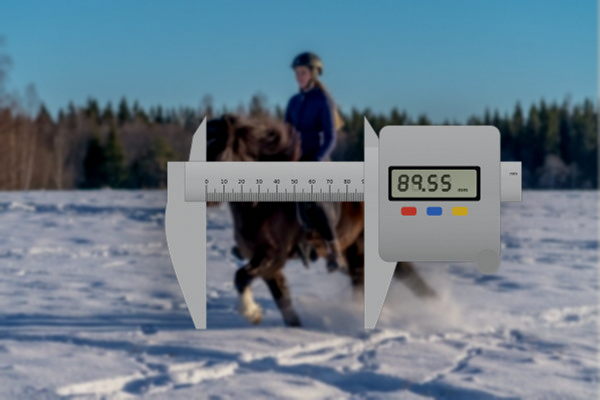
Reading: 89.55 mm
